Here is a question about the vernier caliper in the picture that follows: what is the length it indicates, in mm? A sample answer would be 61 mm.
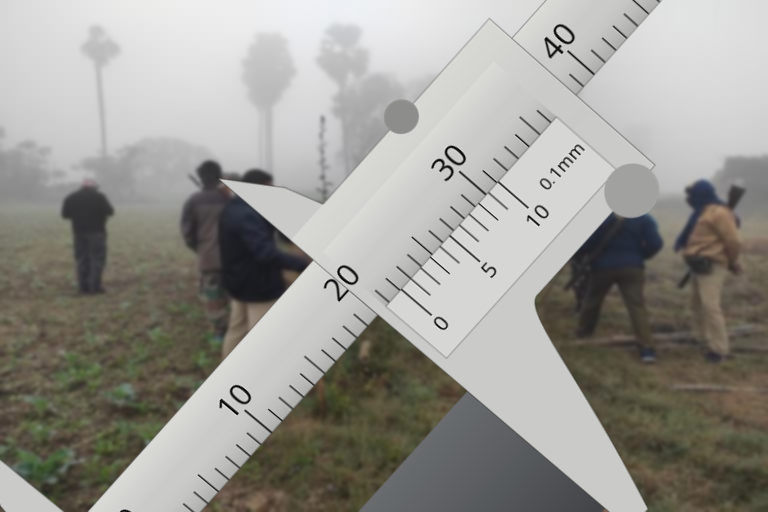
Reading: 22.1 mm
